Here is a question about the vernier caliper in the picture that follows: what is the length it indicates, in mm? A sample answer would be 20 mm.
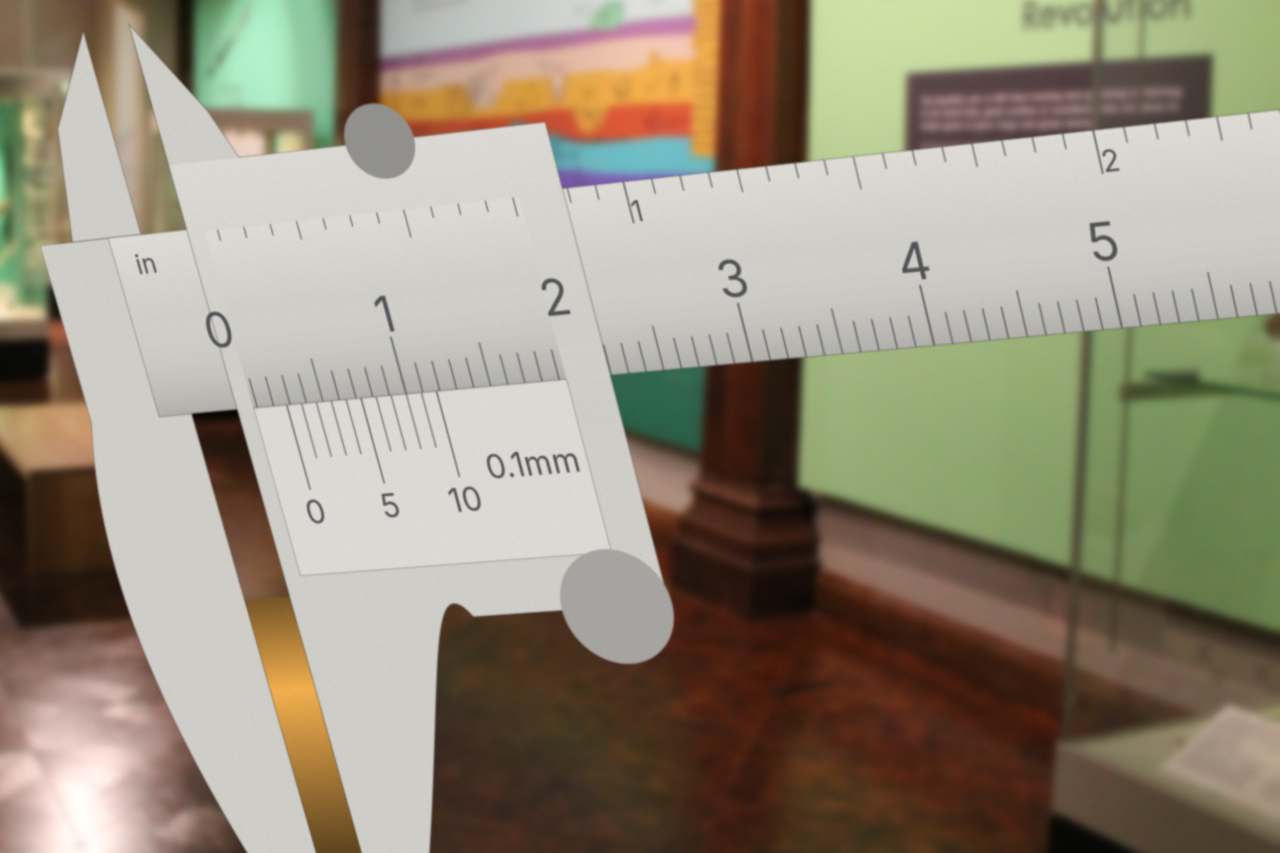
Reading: 2.8 mm
